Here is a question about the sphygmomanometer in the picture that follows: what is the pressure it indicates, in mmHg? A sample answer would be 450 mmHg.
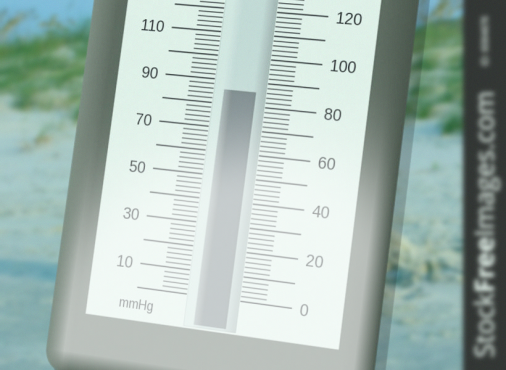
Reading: 86 mmHg
